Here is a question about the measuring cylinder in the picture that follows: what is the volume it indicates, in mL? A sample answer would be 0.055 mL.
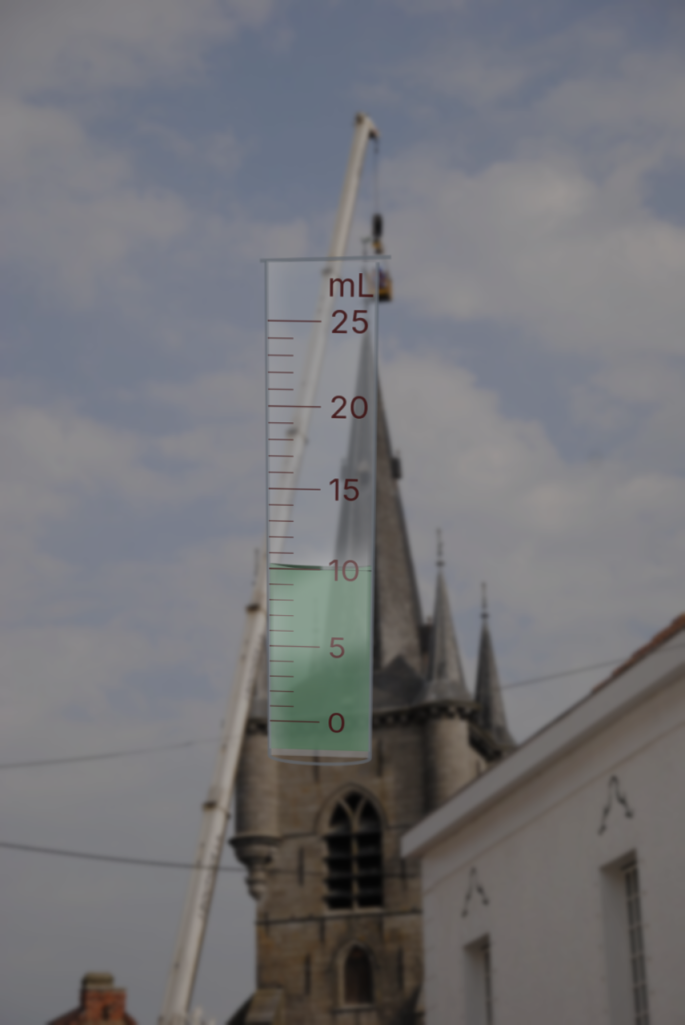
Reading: 10 mL
